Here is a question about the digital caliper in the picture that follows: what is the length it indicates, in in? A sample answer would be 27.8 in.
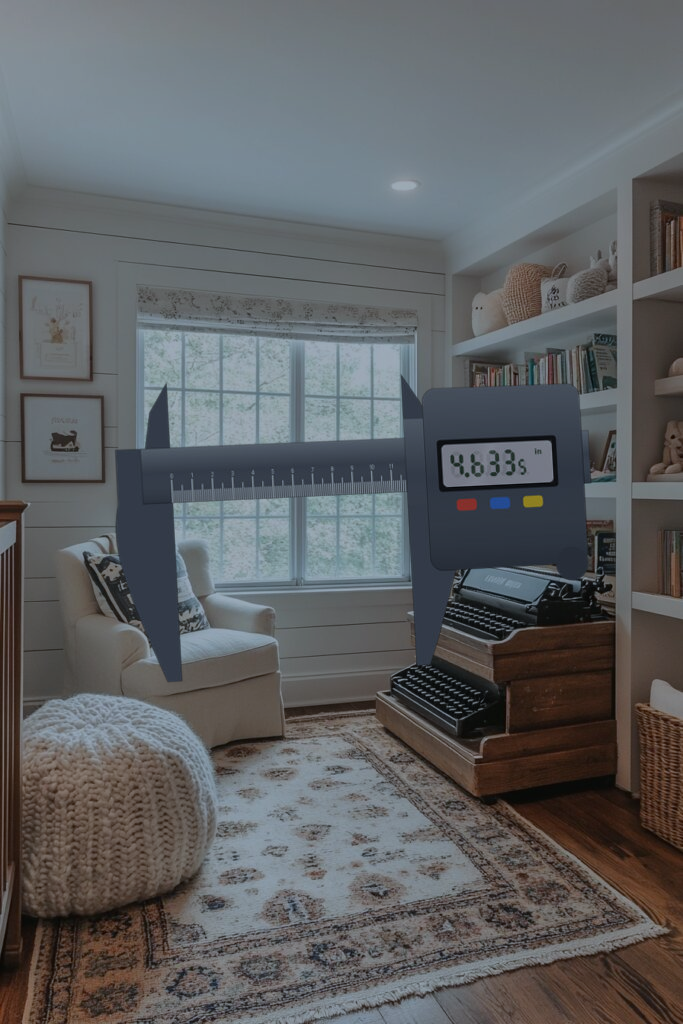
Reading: 4.6335 in
